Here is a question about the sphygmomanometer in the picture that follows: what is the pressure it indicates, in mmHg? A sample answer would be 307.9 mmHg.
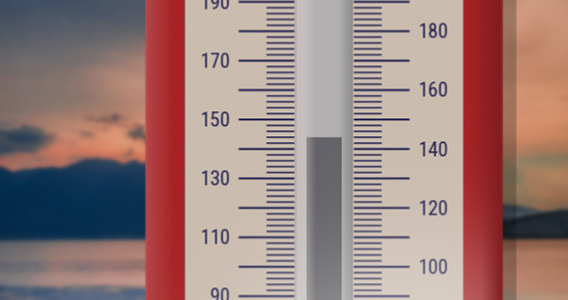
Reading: 144 mmHg
